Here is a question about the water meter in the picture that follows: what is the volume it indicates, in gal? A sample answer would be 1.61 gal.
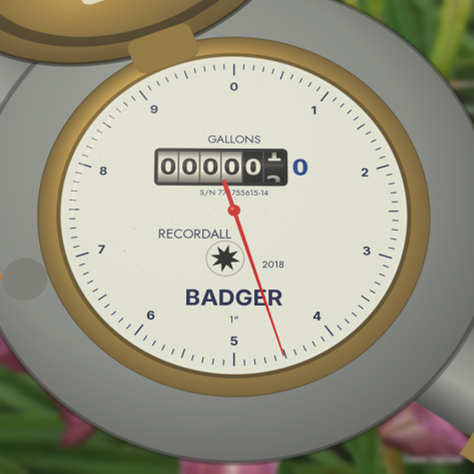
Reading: 14.5 gal
